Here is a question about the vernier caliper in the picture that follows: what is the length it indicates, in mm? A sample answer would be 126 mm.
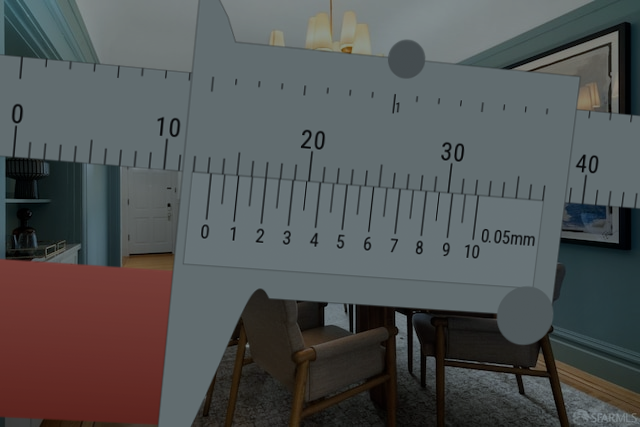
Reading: 13.2 mm
